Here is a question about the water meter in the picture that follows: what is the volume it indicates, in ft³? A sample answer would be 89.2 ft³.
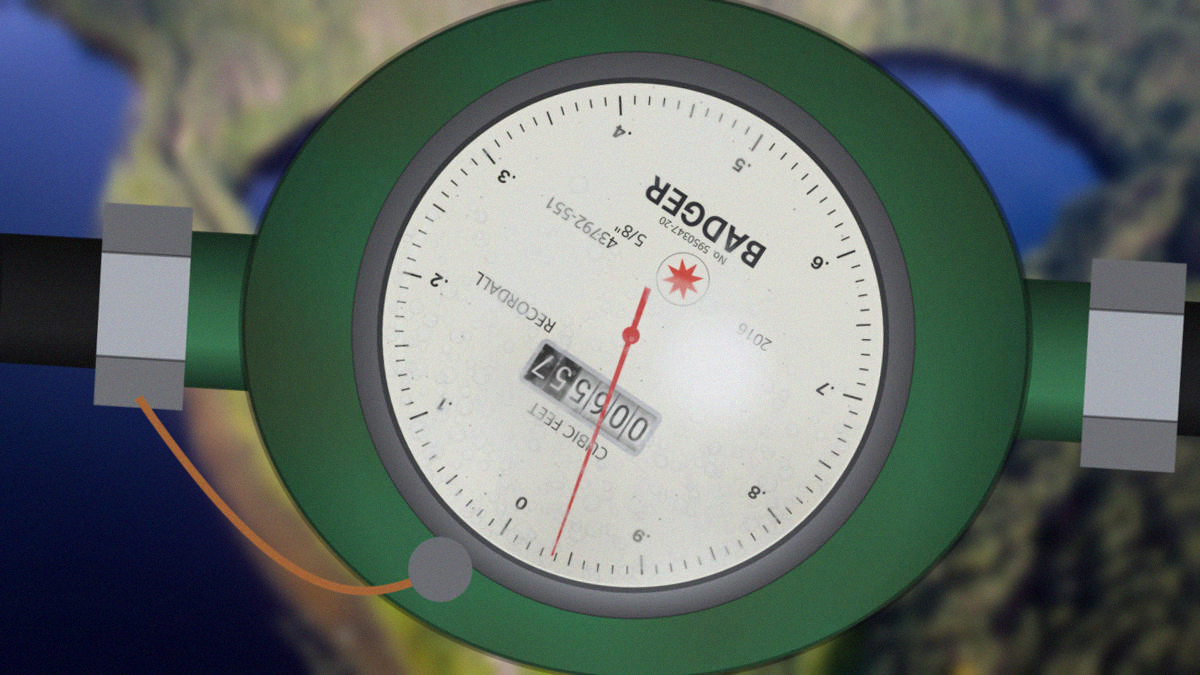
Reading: 6556.96 ft³
